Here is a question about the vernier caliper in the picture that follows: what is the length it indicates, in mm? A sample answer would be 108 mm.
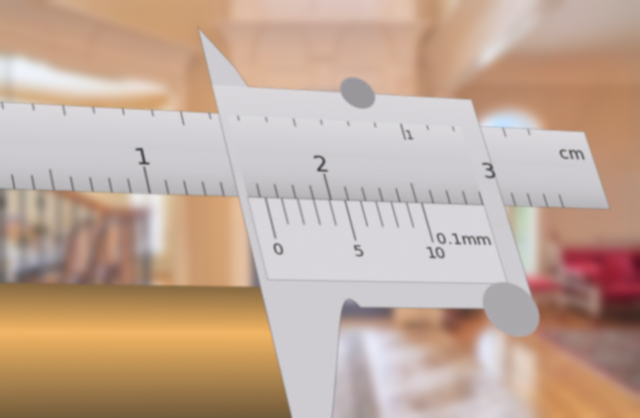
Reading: 16.3 mm
